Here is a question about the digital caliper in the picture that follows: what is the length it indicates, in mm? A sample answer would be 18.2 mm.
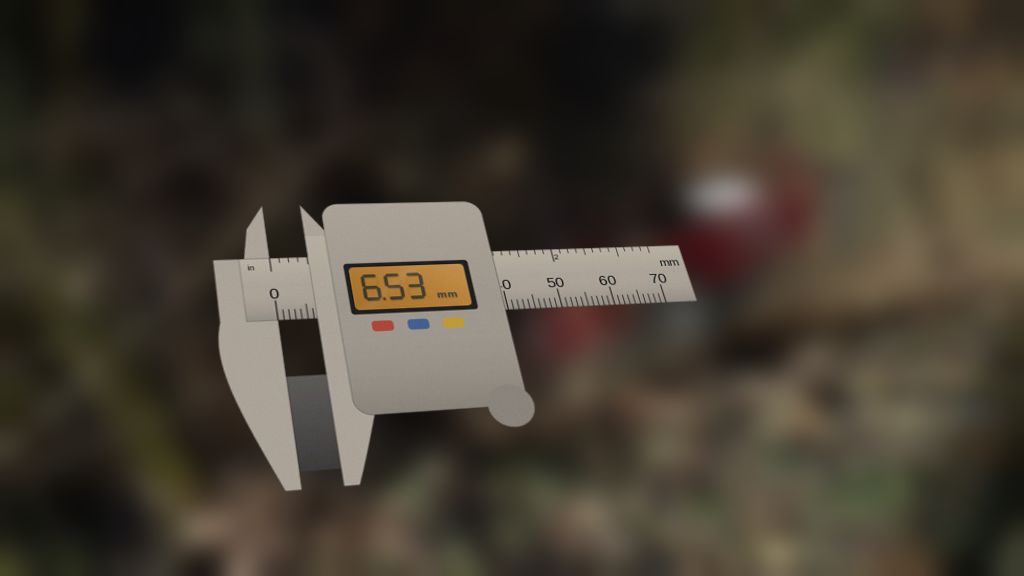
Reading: 6.53 mm
